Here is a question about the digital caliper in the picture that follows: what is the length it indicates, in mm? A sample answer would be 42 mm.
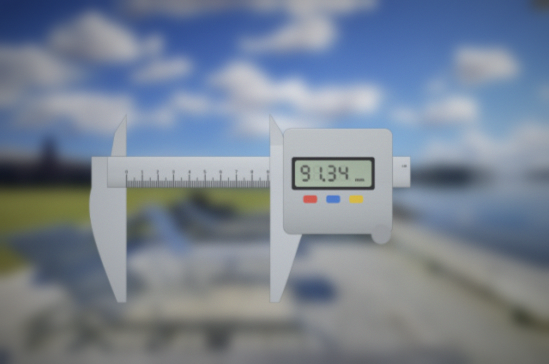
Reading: 91.34 mm
